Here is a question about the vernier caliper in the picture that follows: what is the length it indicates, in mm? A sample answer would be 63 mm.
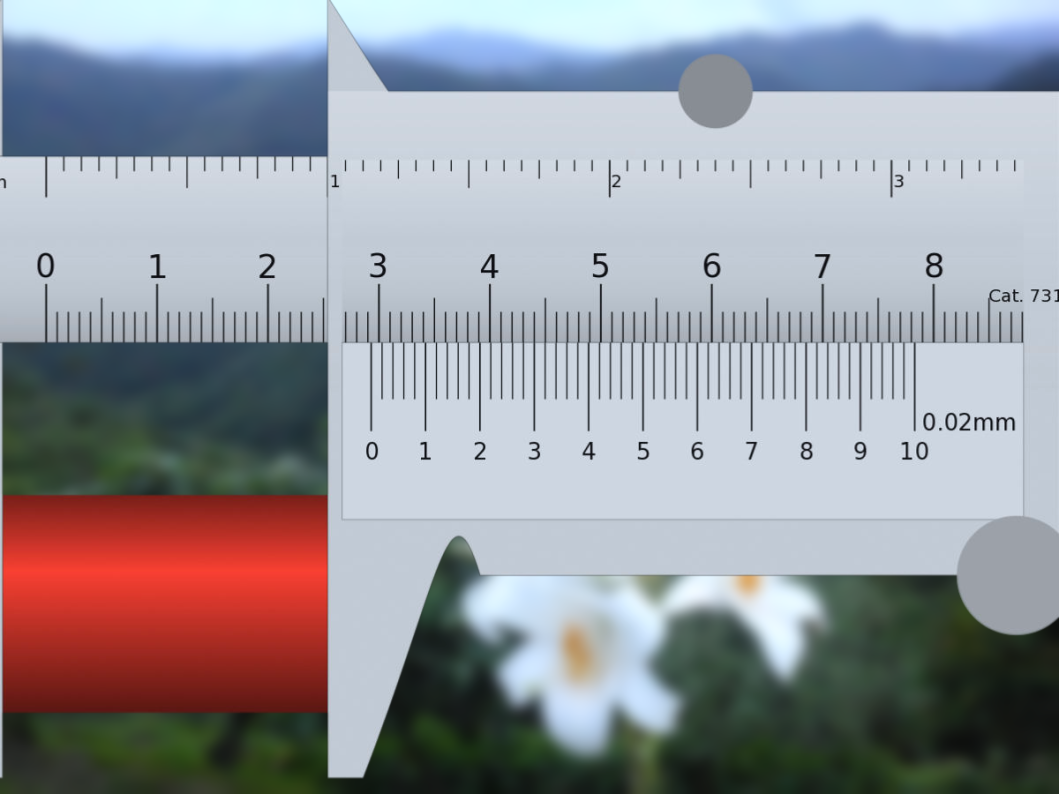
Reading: 29.3 mm
